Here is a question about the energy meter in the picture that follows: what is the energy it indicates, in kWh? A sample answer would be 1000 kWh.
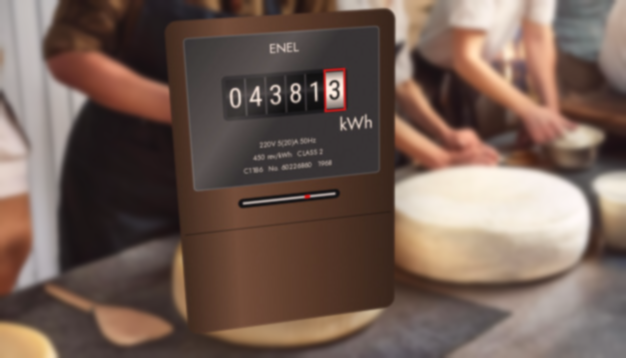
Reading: 4381.3 kWh
